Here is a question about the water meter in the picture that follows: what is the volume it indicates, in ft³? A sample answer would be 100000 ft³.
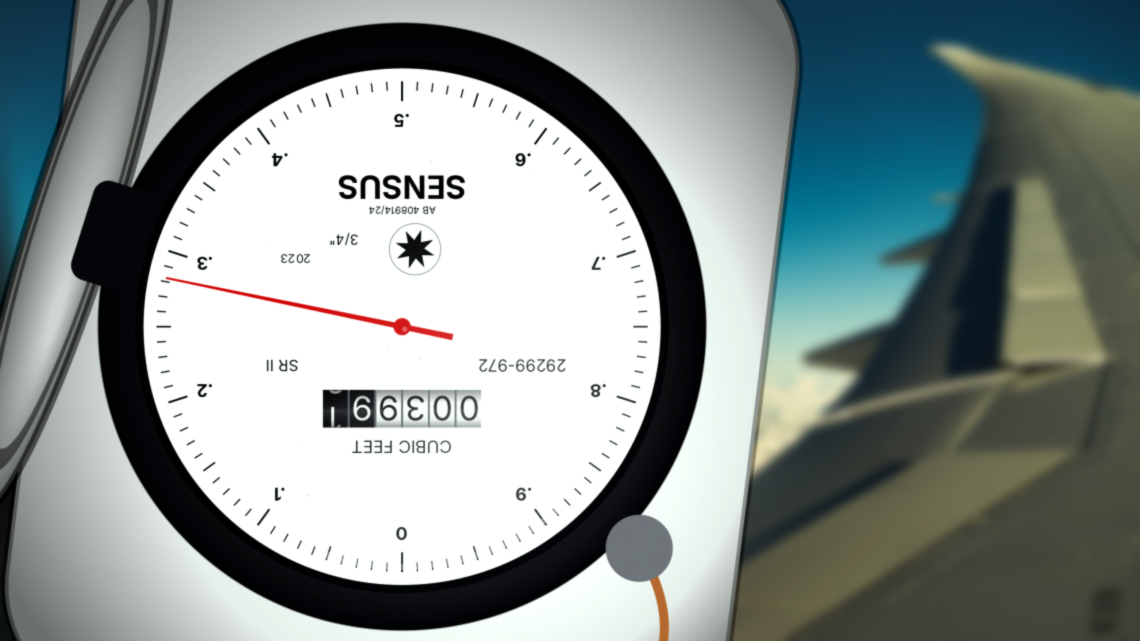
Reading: 3991.28 ft³
